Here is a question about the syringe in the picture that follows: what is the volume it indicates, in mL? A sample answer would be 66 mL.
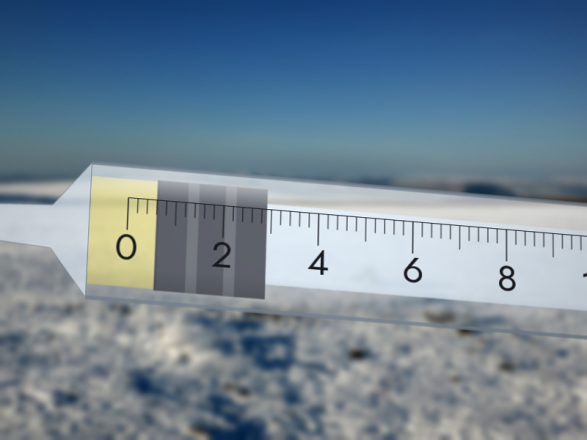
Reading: 0.6 mL
